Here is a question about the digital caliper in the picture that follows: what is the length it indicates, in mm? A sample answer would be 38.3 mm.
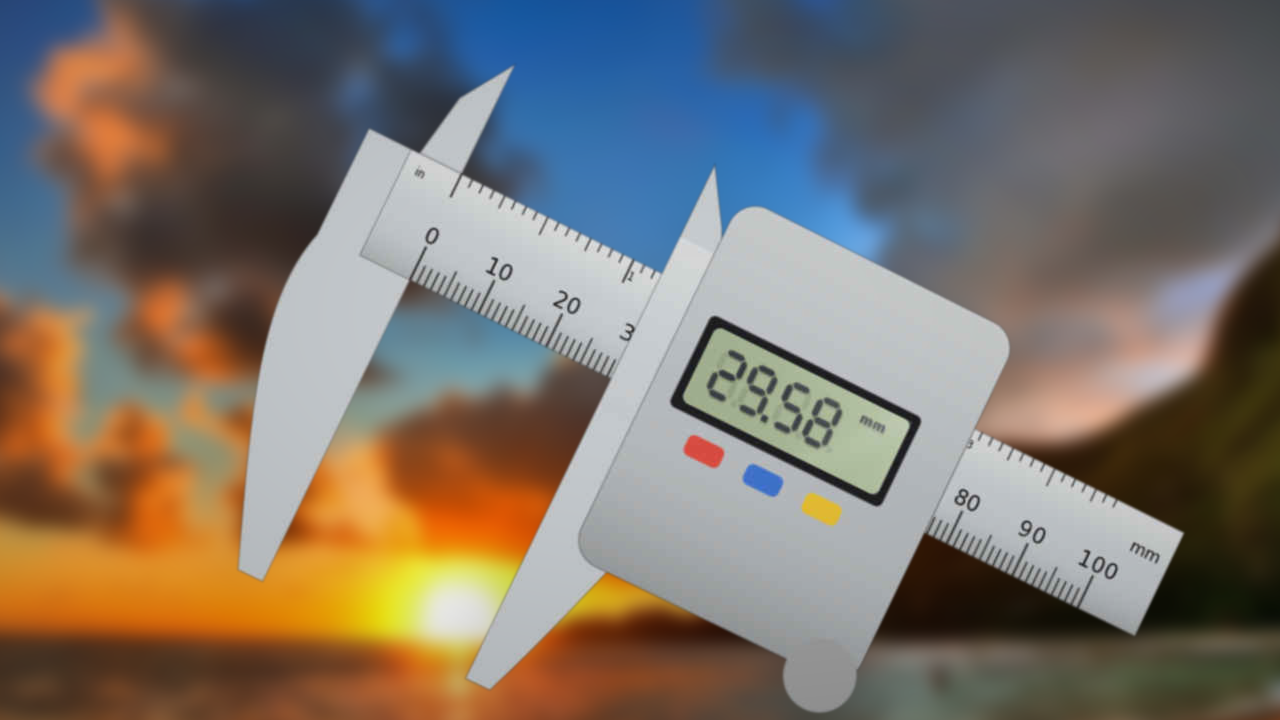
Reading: 29.58 mm
